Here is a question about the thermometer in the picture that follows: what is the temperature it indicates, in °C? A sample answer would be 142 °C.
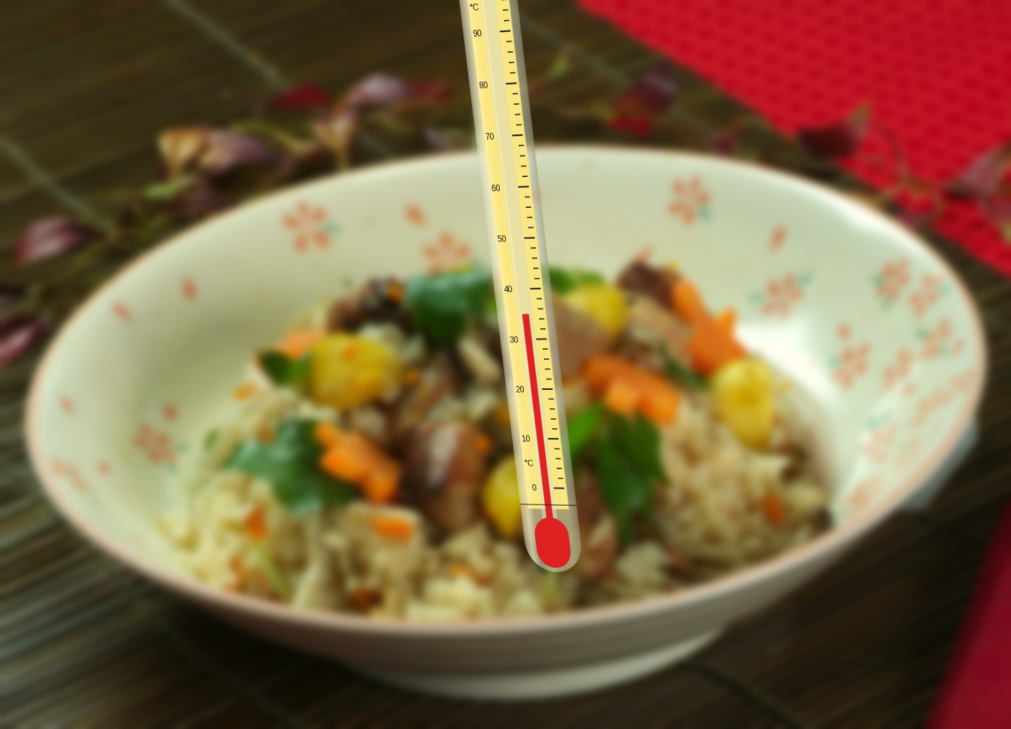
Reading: 35 °C
